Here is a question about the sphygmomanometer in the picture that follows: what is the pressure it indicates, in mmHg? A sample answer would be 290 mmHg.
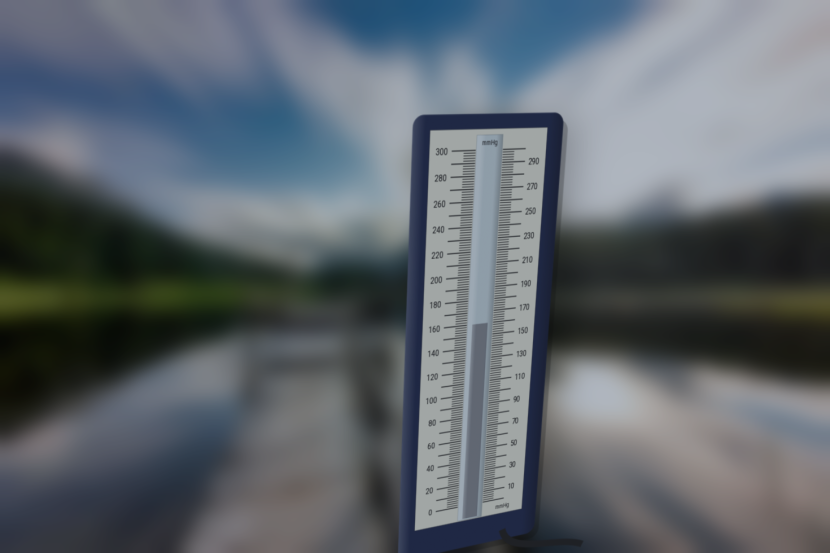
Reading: 160 mmHg
